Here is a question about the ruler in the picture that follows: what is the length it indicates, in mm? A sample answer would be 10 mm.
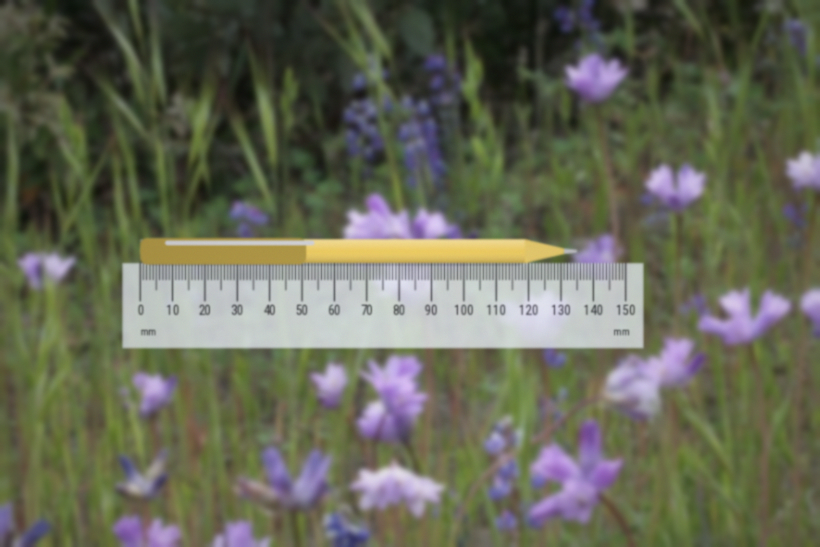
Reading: 135 mm
